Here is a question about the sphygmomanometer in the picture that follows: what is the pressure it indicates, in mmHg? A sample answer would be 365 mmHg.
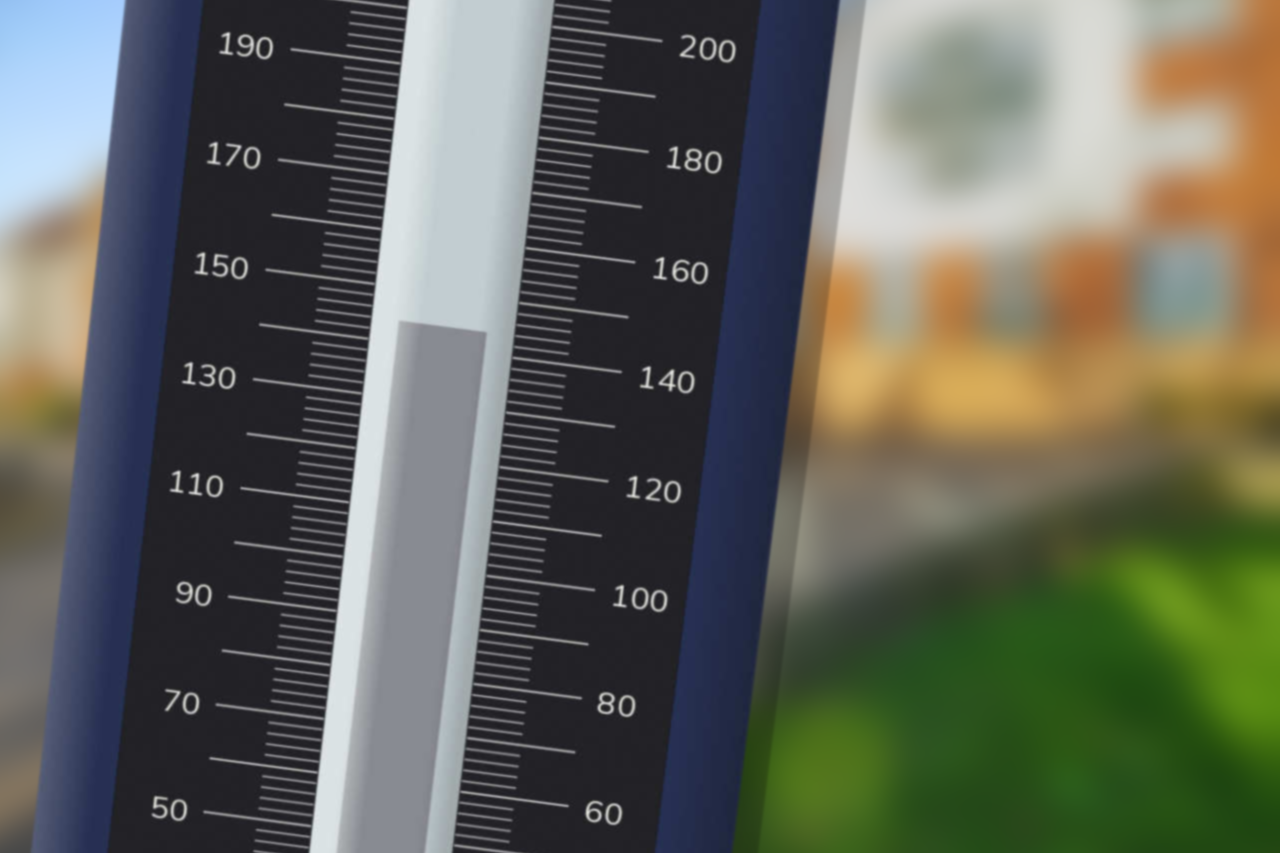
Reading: 144 mmHg
